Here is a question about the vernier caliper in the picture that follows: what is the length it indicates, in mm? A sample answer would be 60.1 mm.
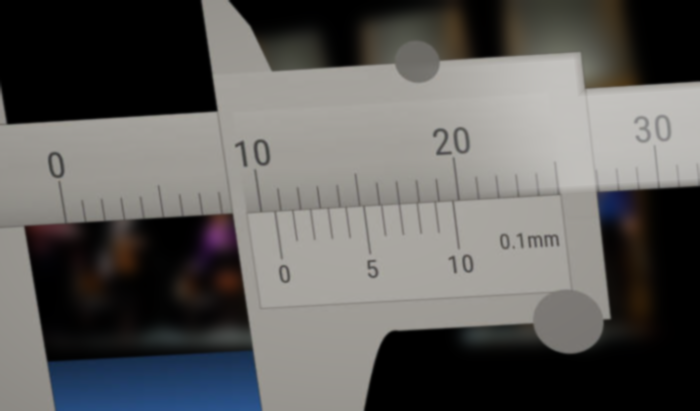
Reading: 10.7 mm
